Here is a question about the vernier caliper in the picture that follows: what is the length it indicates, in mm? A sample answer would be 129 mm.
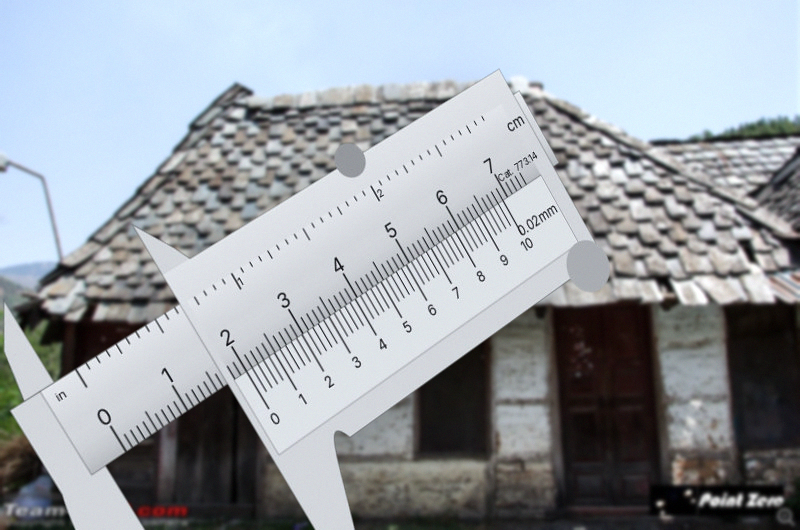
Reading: 20.0 mm
